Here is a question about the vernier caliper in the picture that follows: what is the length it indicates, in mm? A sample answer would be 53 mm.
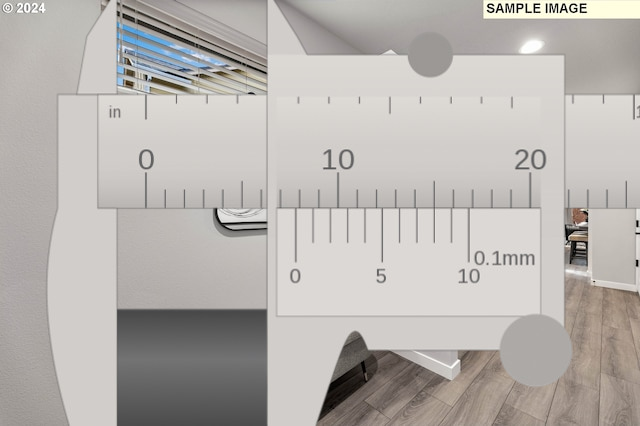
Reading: 7.8 mm
